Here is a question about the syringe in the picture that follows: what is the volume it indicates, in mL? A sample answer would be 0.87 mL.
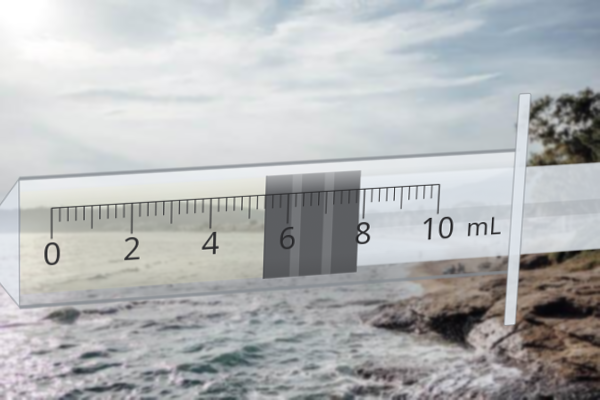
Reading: 5.4 mL
